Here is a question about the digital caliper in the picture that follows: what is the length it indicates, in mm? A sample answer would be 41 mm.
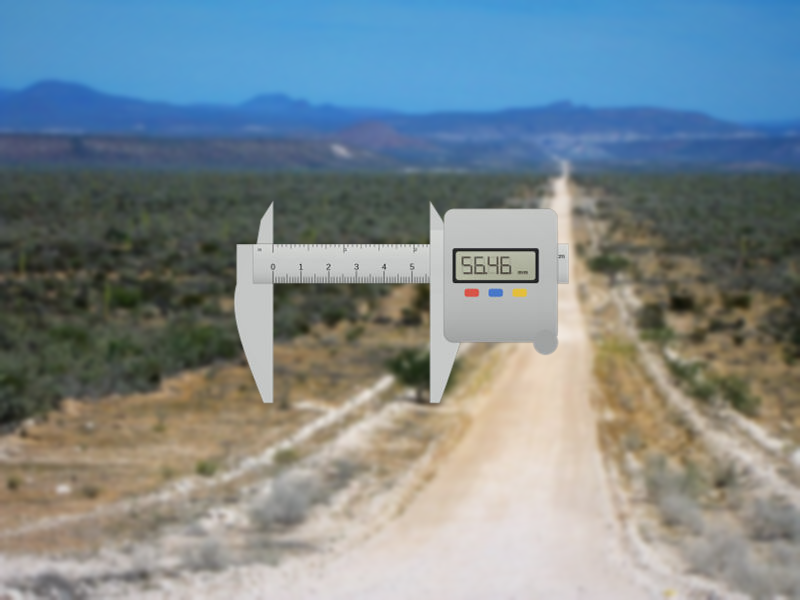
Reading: 56.46 mm
